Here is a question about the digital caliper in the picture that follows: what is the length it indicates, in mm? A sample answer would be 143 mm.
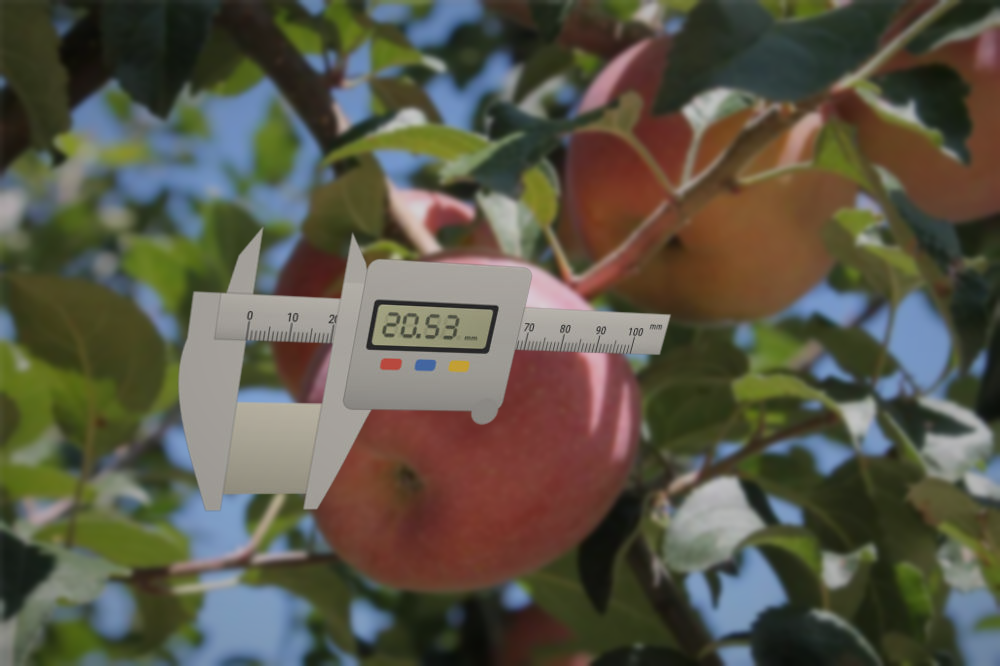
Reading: 20.53 mm
